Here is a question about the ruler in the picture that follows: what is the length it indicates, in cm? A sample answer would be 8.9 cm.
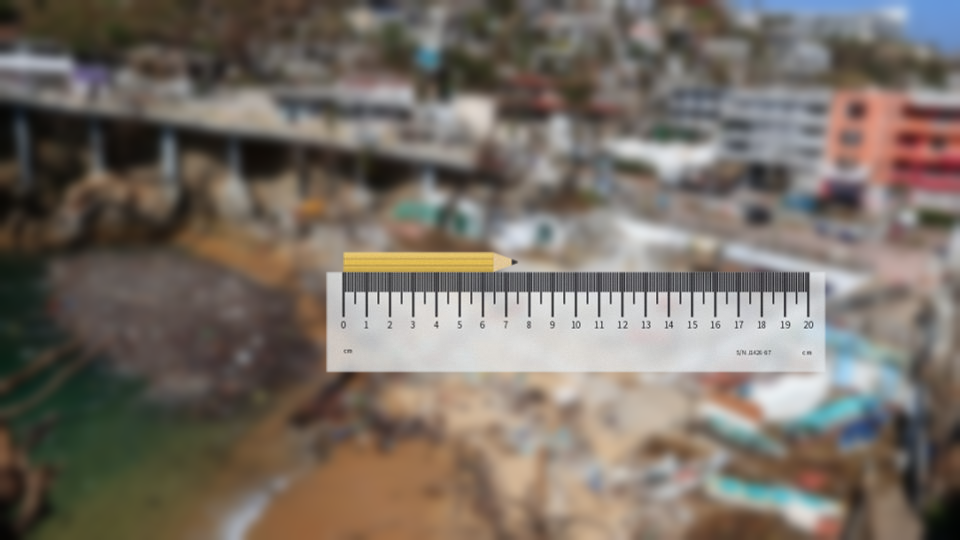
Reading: 7.5 cm
